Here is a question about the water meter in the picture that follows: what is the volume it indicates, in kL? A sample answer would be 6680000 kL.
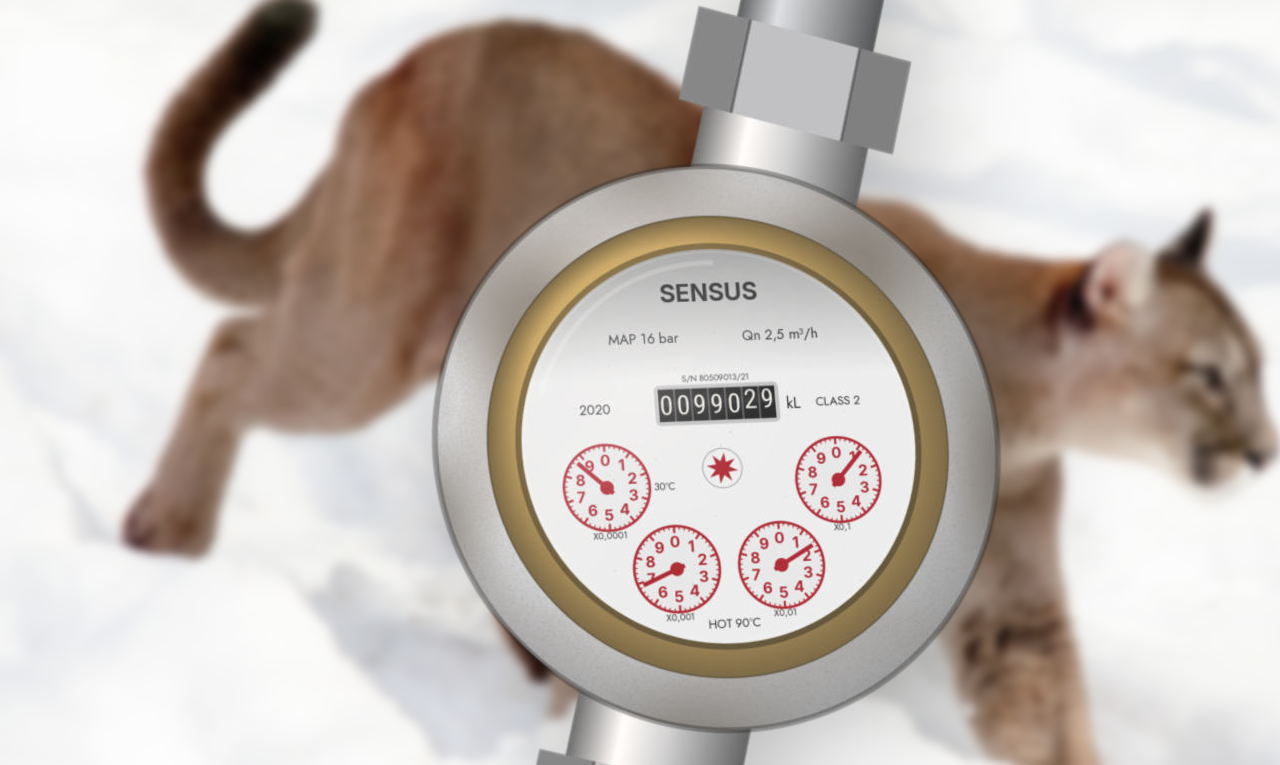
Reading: 99029.1168 kL
